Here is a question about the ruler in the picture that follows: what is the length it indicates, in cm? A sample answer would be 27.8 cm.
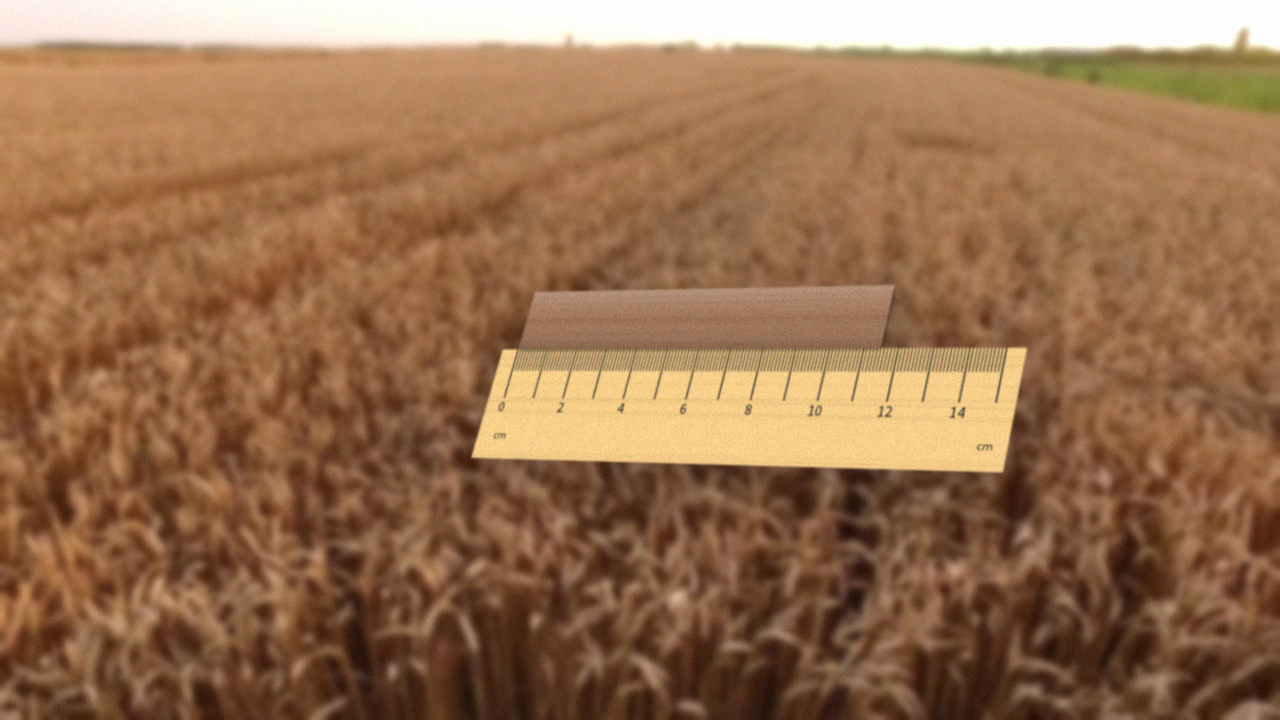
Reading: 11.5 cm
